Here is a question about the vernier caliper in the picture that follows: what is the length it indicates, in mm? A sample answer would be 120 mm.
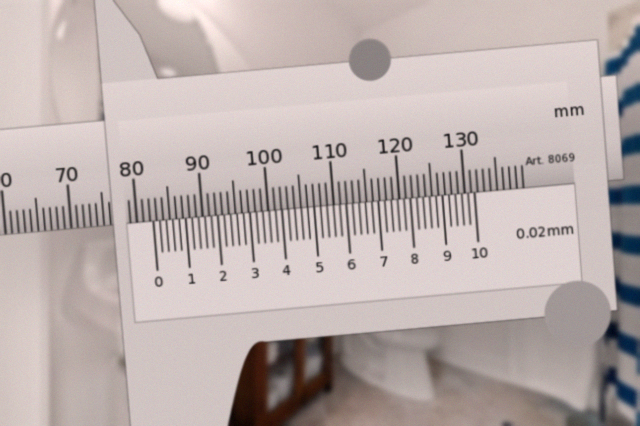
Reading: 82.5 mm
